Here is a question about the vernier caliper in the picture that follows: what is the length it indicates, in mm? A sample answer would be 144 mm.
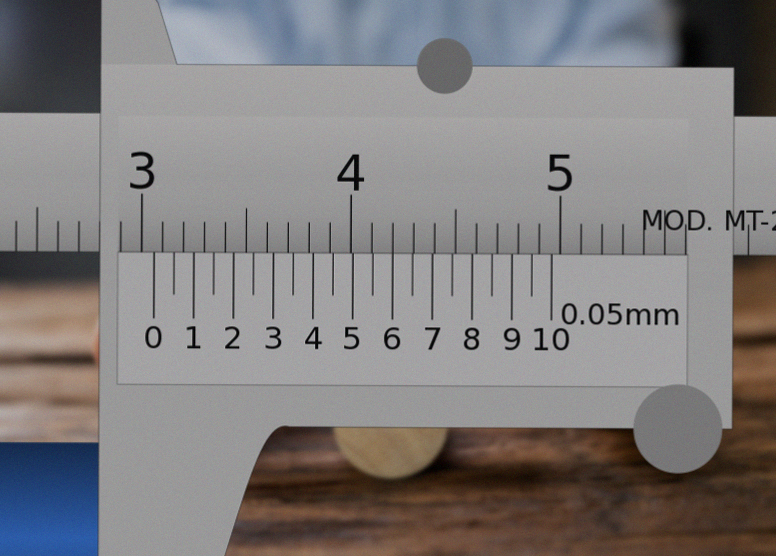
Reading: 30.6 mm
